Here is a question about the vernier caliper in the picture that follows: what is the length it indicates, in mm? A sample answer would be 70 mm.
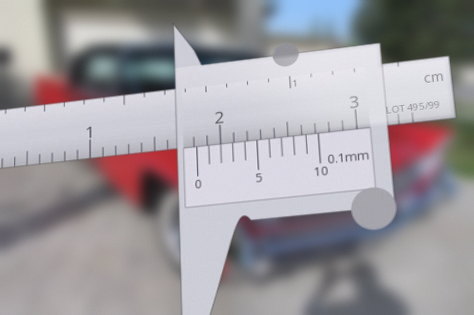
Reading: 18.2 mm
